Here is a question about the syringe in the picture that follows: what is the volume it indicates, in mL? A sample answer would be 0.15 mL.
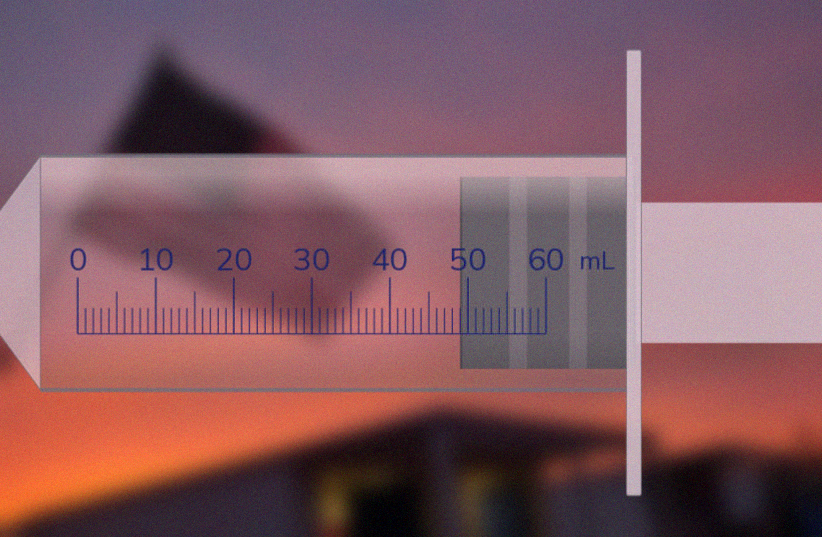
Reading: 49 mL
